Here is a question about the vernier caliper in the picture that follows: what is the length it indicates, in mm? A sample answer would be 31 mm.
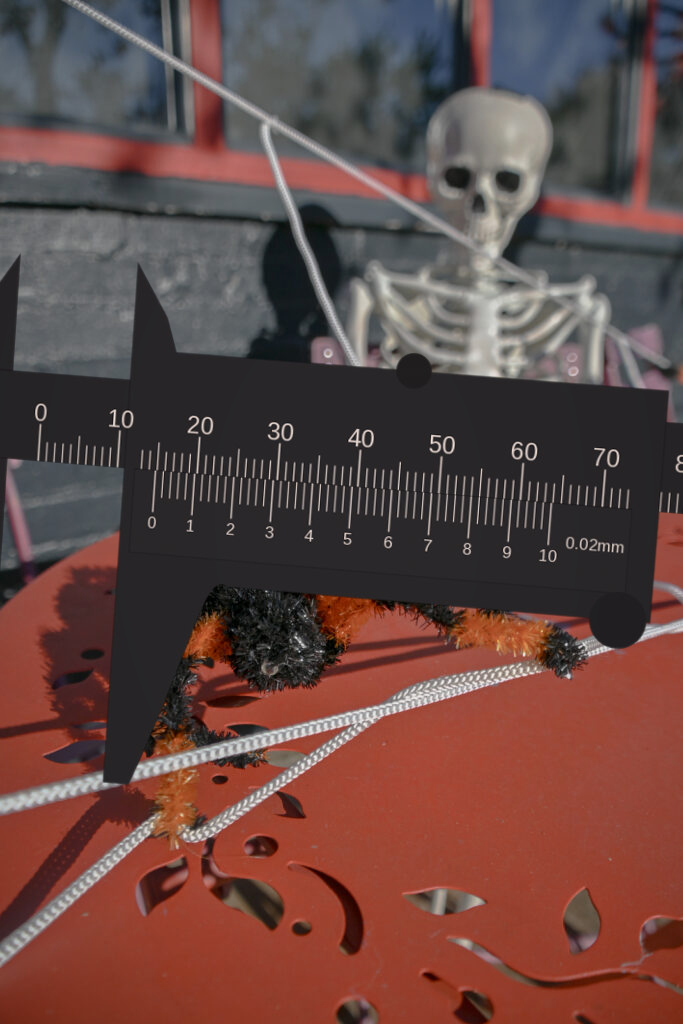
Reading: 14.8 mm
